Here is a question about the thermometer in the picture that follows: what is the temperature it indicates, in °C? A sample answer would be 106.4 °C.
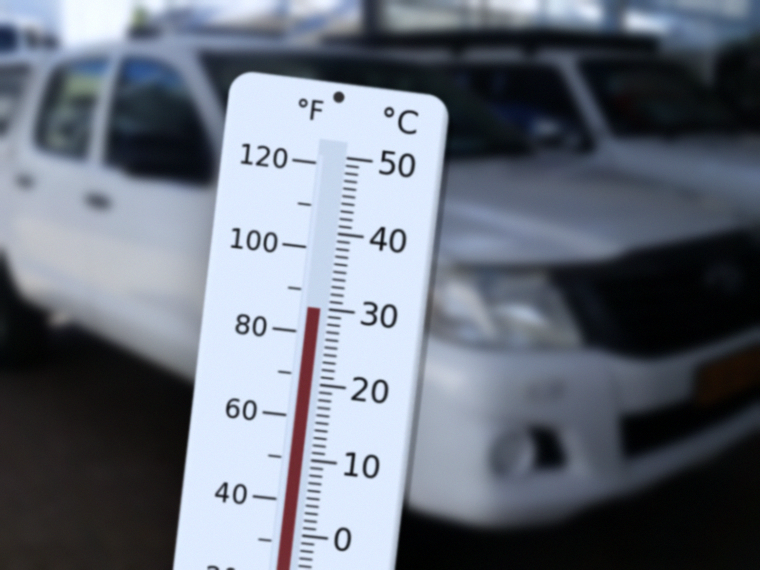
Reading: 30 °C
